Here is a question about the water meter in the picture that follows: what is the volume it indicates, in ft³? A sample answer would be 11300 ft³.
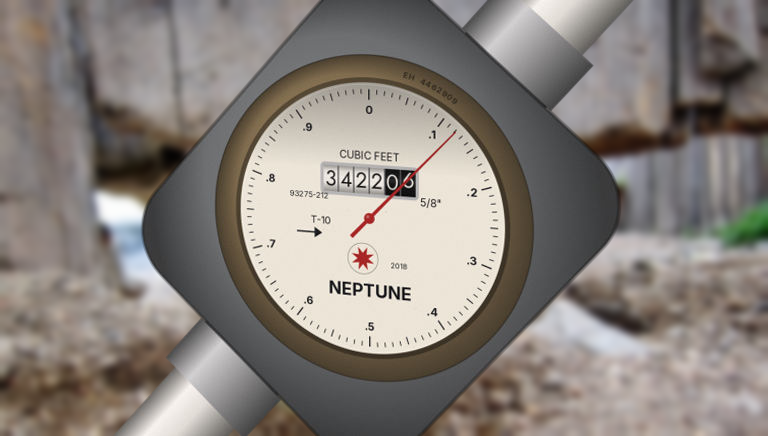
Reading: 342206.12 ft³
